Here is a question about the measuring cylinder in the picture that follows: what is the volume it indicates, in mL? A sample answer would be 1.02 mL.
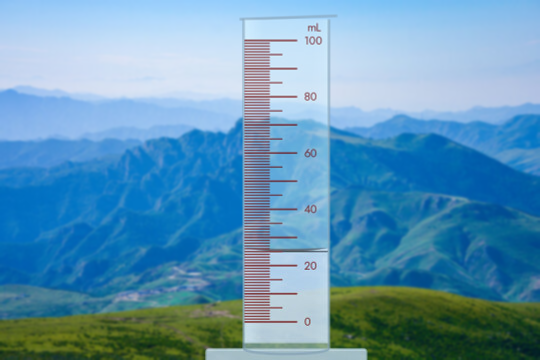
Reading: 25 mL
